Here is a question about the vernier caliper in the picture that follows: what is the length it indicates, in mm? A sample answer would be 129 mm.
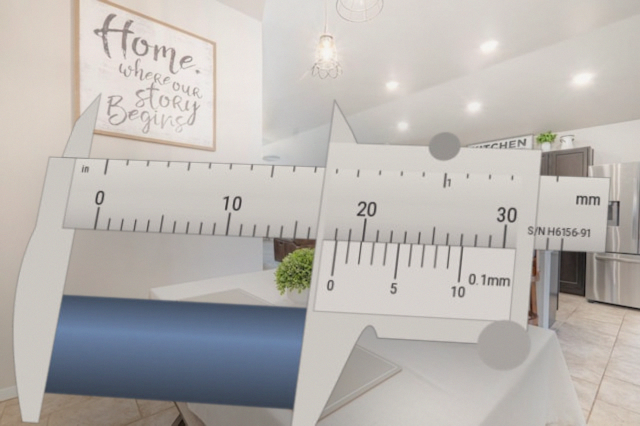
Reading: 18.1 mm
